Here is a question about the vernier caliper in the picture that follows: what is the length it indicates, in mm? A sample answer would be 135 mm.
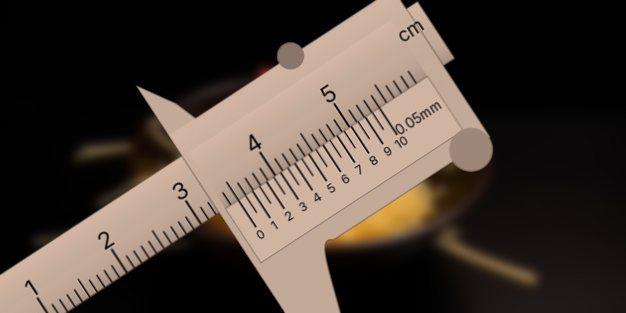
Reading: 35.0 mm
